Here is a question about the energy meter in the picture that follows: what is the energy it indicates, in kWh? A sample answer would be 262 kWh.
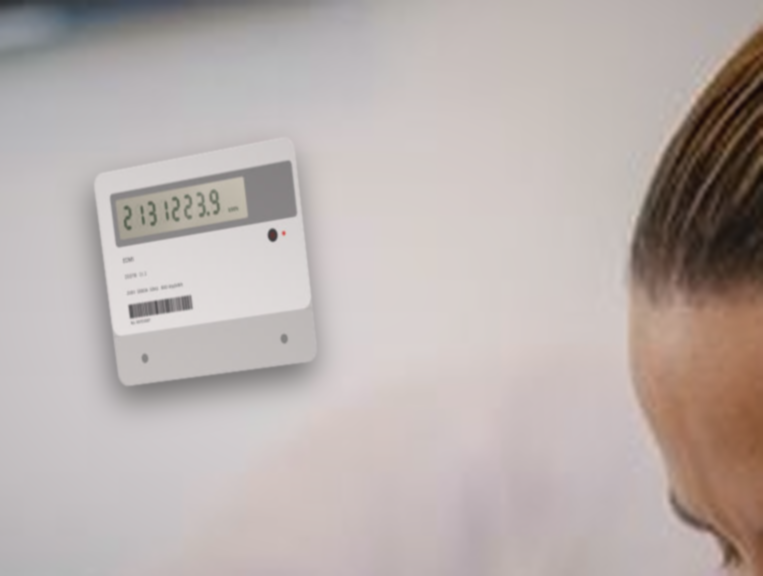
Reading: 2131223.9 kWh
